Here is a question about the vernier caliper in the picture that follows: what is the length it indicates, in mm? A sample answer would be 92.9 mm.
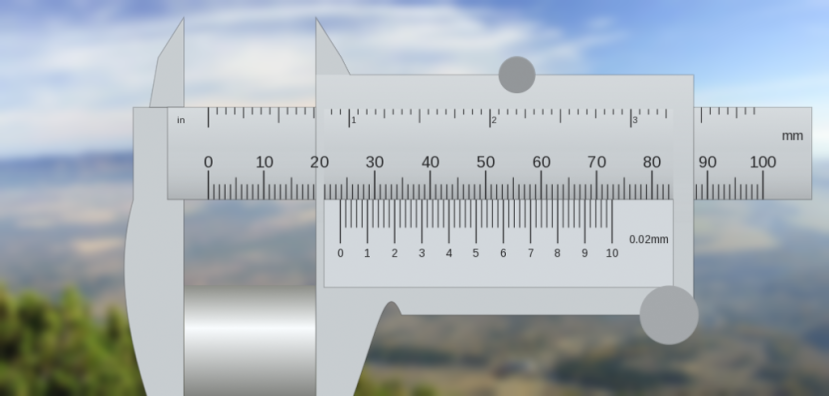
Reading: 23.8 mm
